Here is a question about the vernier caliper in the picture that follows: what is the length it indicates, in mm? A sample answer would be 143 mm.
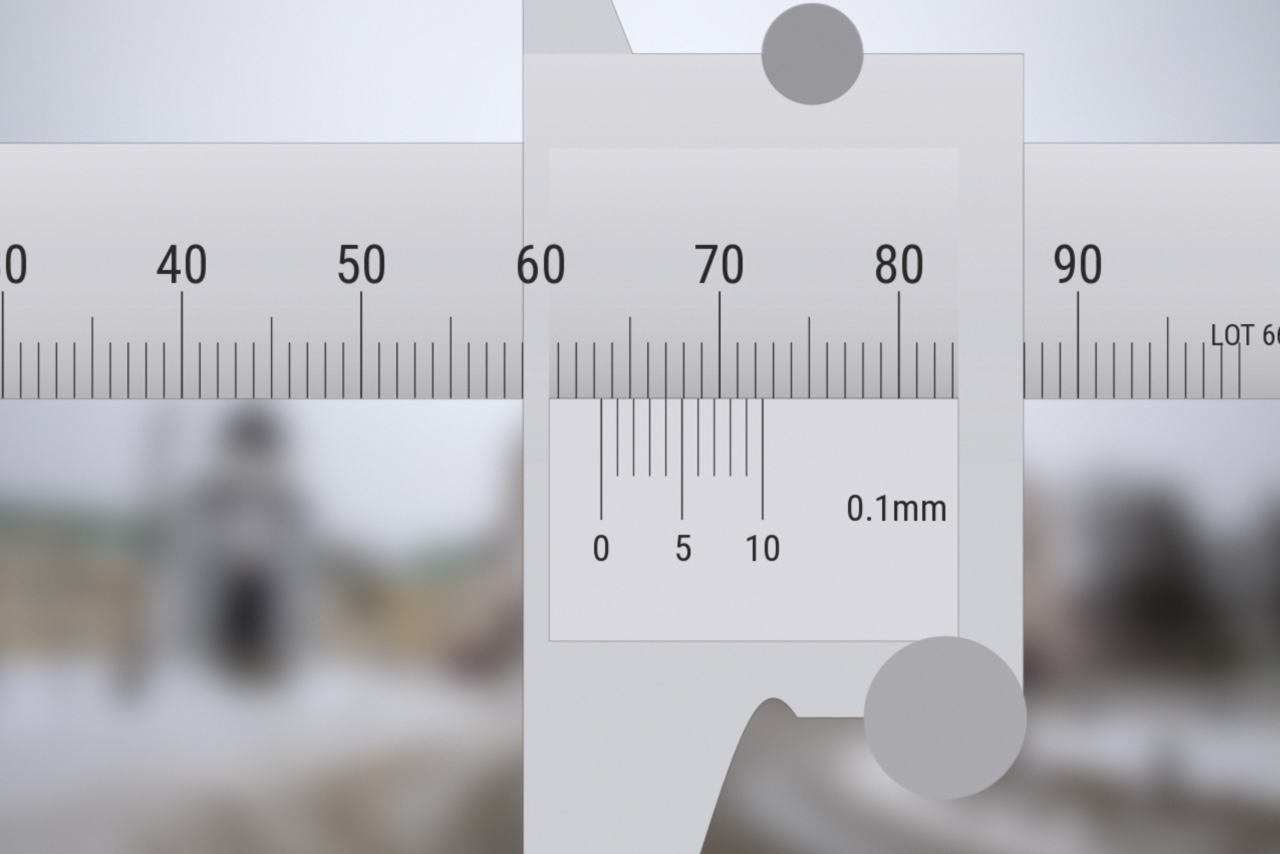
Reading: 63.4 mm
